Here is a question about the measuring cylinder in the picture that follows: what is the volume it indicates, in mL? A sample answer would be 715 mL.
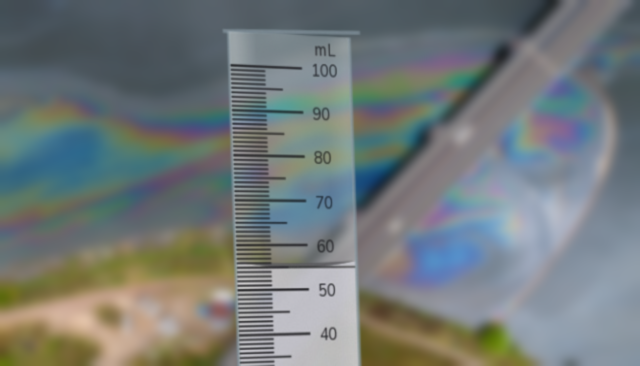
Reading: 55 mL
